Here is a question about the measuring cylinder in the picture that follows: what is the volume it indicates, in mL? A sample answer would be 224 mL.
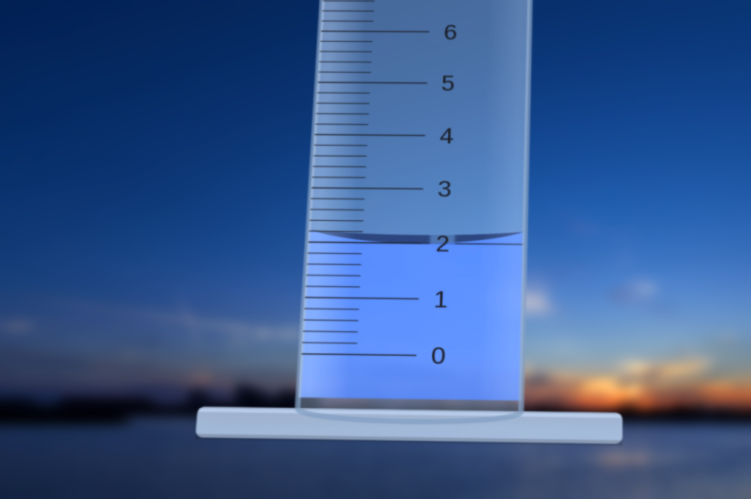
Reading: 2 mL
